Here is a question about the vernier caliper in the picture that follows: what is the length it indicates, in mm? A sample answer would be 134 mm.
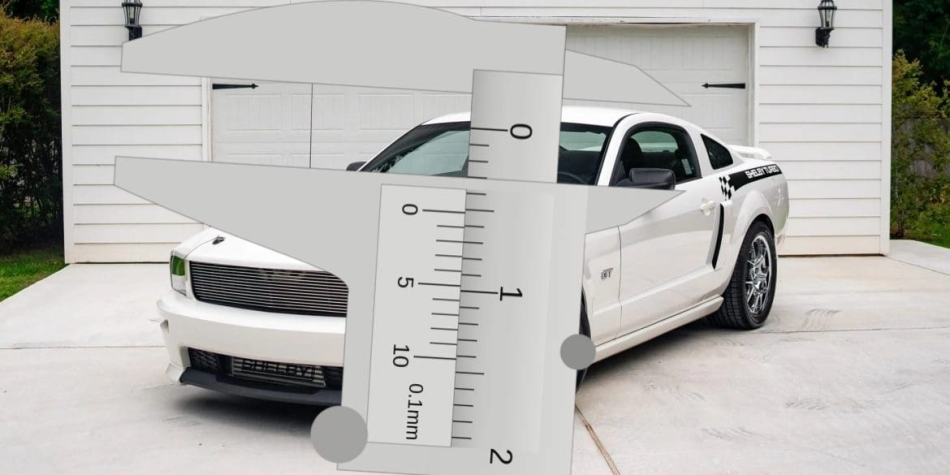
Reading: 5.2 mm
